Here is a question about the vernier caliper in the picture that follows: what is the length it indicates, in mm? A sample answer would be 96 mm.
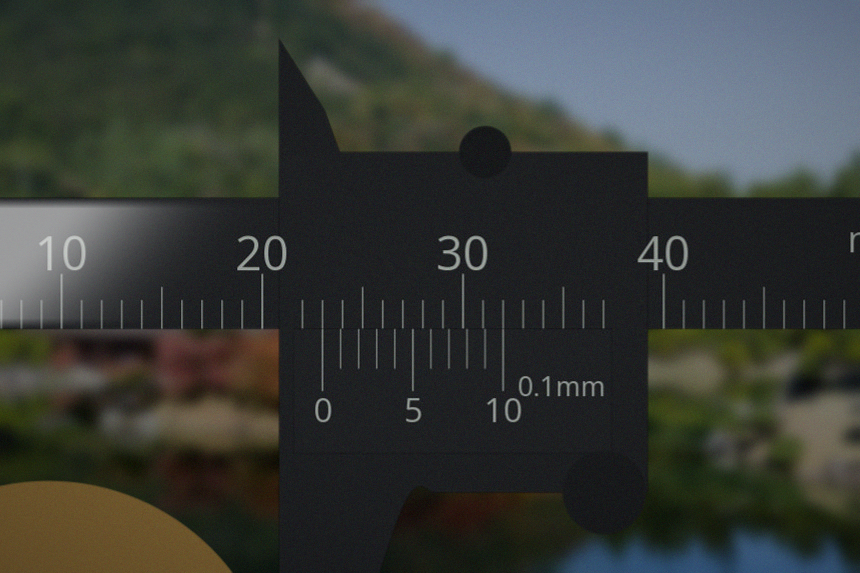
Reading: 23.0 mm
